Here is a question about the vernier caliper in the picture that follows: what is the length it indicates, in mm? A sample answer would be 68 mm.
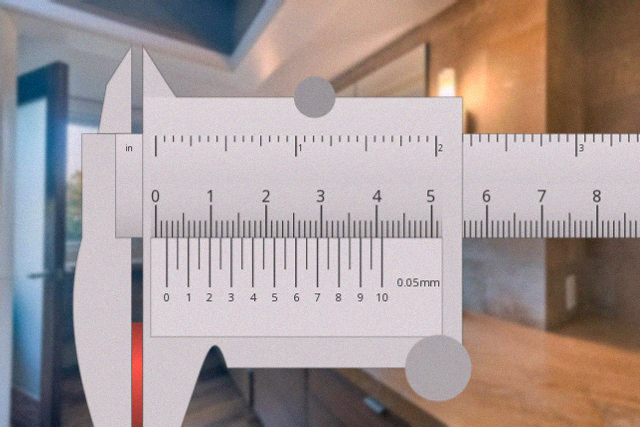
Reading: 2.0 mm
